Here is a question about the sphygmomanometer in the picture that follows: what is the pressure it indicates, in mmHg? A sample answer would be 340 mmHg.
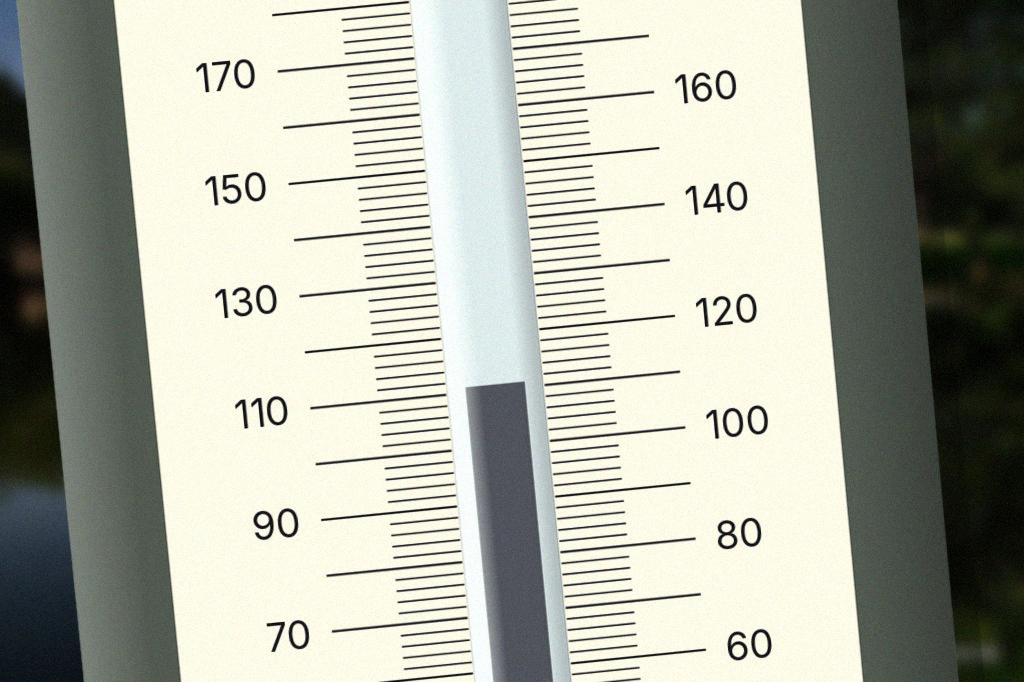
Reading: 111 mmHg
